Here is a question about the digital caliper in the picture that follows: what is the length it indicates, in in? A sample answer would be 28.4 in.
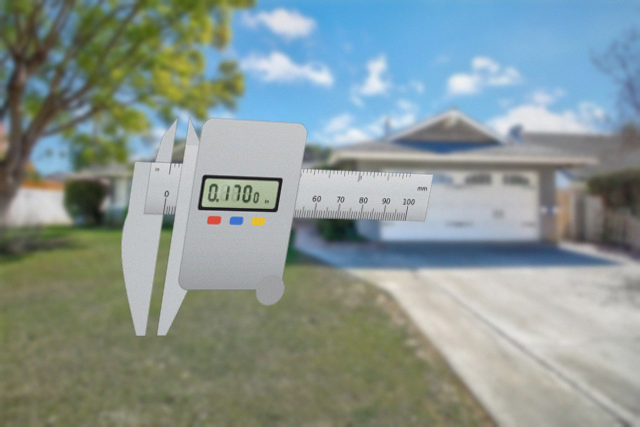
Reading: 0.1700 in
